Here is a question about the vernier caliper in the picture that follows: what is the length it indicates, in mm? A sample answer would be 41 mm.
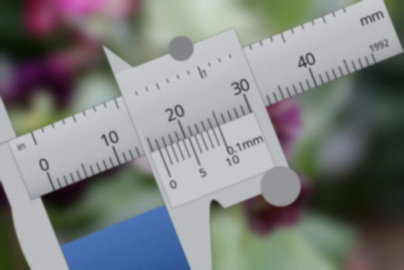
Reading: 16.0 mm
